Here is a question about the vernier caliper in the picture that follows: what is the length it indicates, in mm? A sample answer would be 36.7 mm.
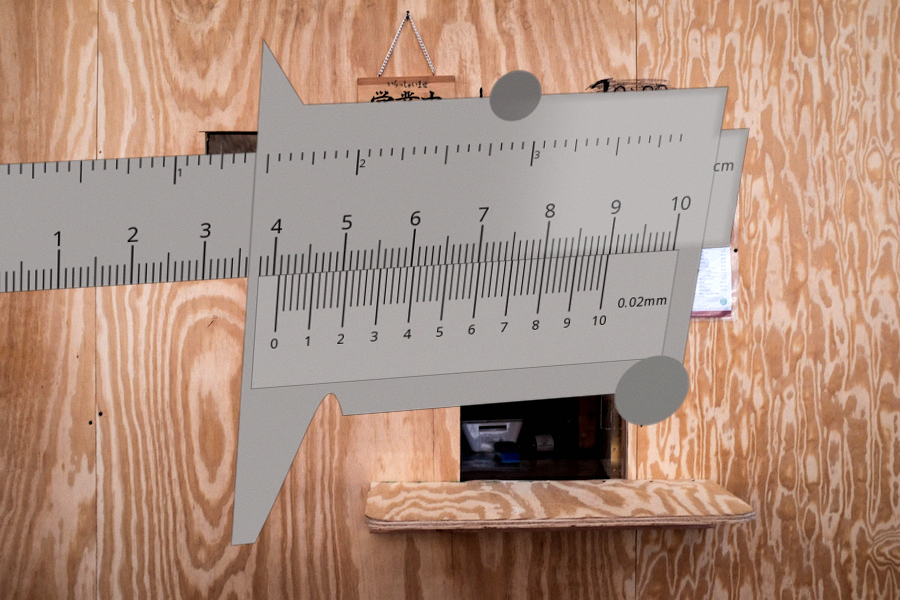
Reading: 40.8 mm
